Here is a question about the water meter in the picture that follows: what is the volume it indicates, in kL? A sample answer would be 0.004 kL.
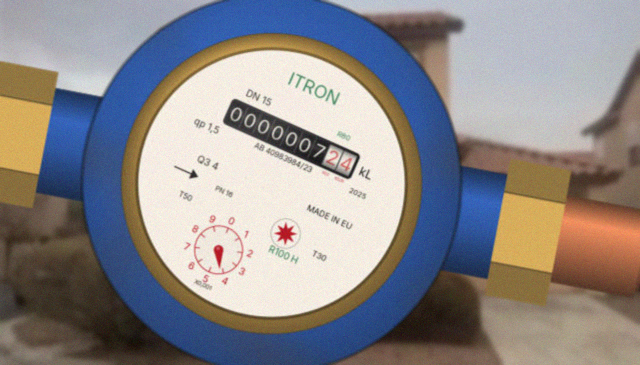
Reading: 7.244 kL
